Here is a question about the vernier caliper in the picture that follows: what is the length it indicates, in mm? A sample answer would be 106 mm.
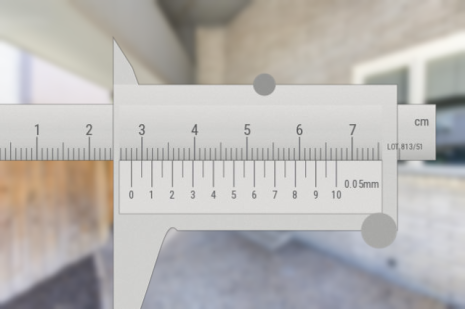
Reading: 28.0 mm
